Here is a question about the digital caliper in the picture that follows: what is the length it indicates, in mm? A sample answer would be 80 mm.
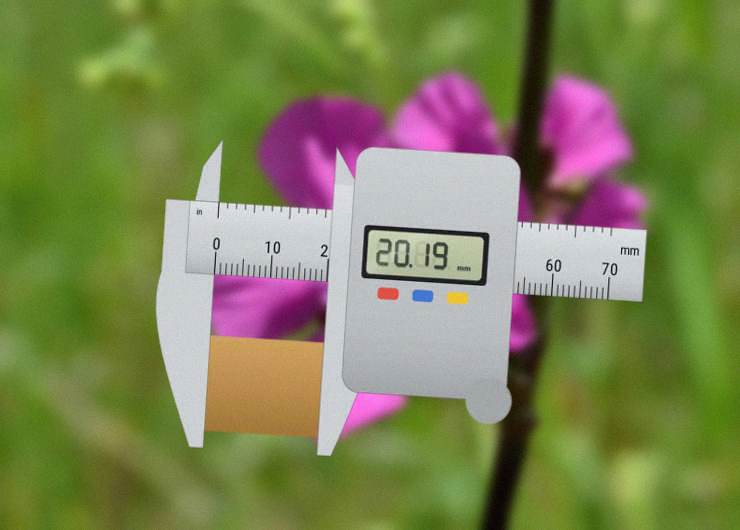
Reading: 20.19 mm
